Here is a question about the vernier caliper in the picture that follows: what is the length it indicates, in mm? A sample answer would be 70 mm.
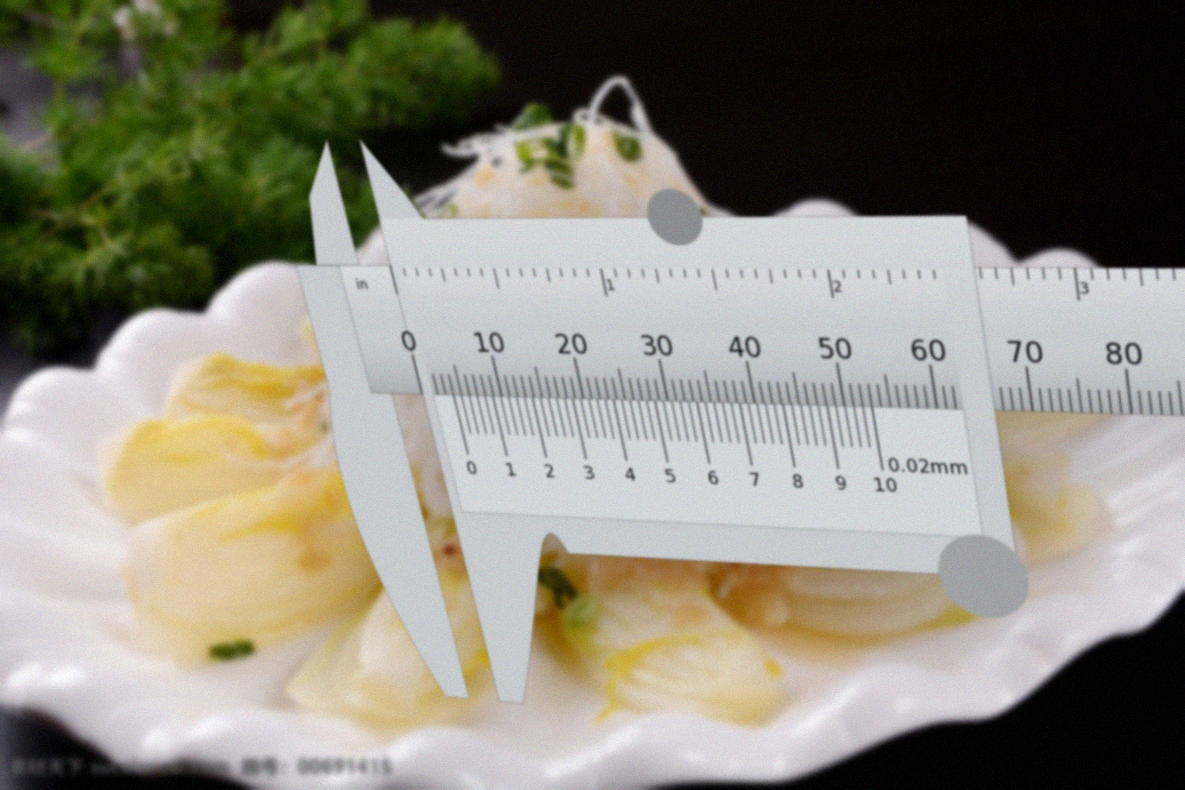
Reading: 4.0 mm
